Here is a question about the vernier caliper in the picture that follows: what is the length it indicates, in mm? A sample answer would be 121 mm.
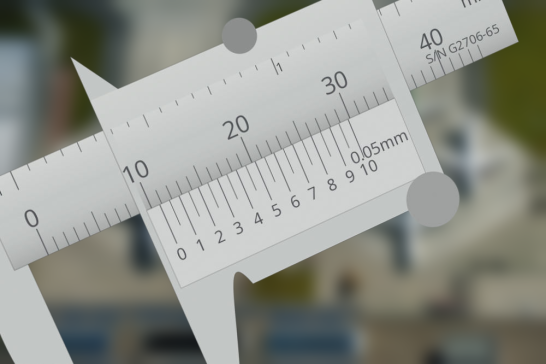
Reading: 10.8 mm
